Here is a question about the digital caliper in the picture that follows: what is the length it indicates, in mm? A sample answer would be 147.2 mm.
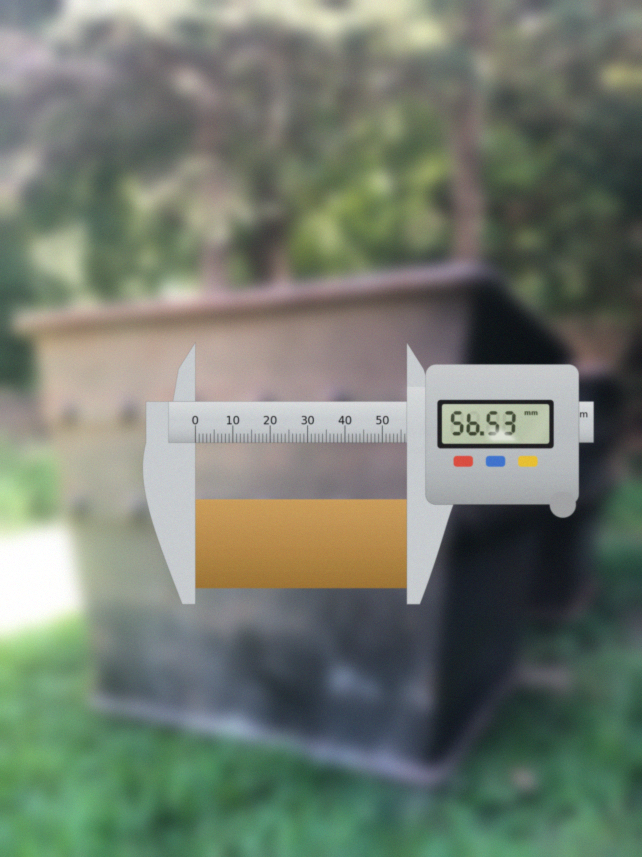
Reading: 56.53 mm
